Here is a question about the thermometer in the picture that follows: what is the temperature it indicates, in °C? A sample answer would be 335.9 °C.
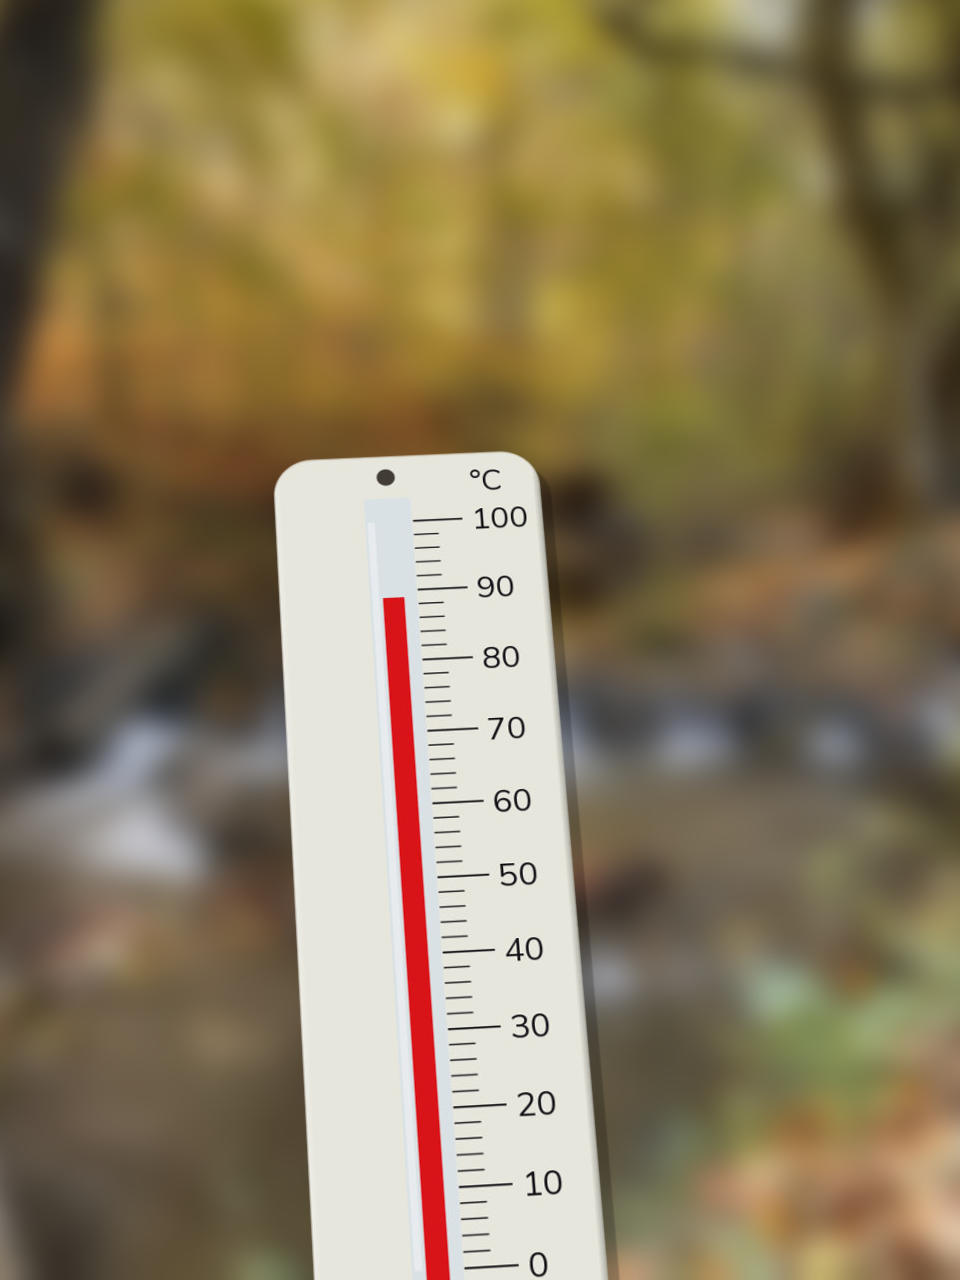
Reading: 89 °C
